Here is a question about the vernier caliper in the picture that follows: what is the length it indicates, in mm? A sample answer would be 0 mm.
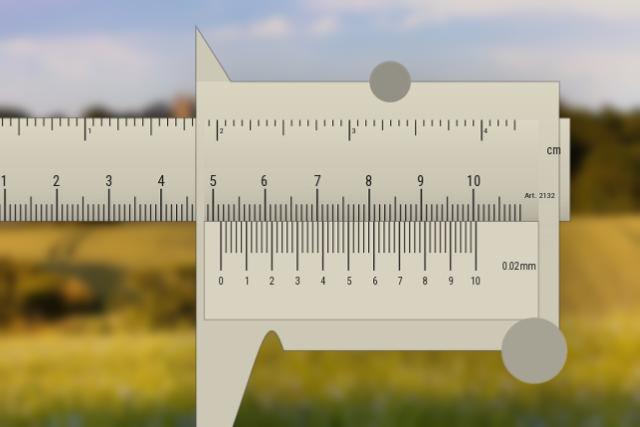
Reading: 51.5 mm
